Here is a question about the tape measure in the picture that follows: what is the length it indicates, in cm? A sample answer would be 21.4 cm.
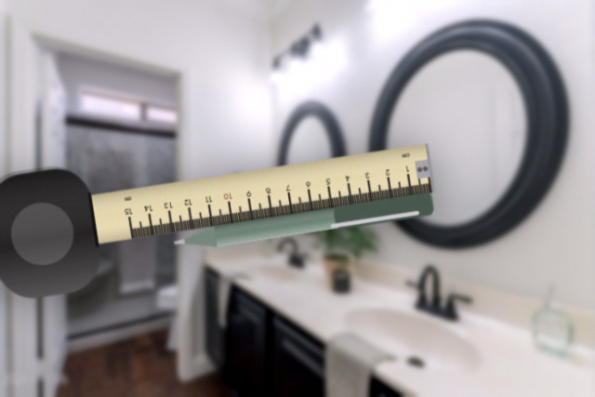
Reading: 13 cm
